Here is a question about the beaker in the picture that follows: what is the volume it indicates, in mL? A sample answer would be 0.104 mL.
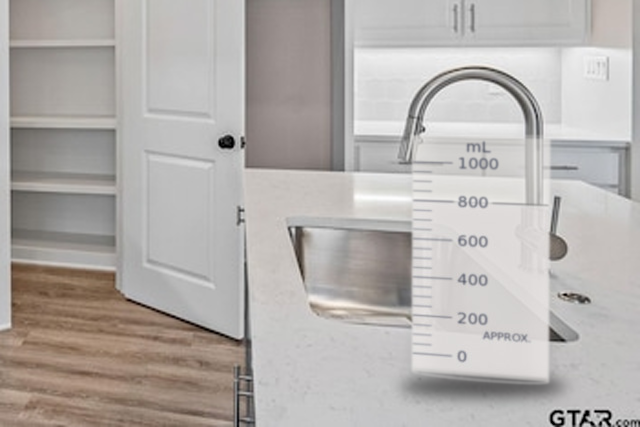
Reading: 800 mL
